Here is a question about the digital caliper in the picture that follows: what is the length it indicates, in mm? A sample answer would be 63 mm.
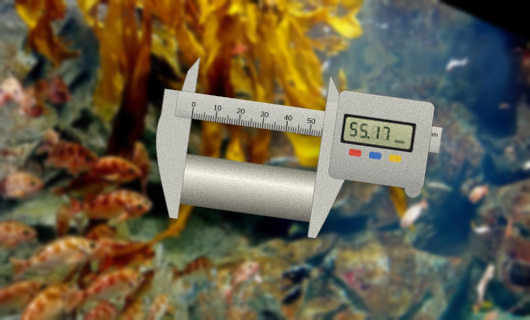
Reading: 55.17 mm
